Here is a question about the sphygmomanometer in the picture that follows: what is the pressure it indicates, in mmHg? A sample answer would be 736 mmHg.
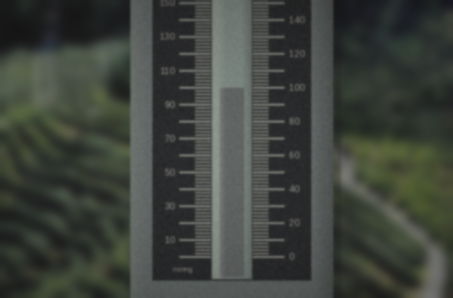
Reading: 100 mmHg
